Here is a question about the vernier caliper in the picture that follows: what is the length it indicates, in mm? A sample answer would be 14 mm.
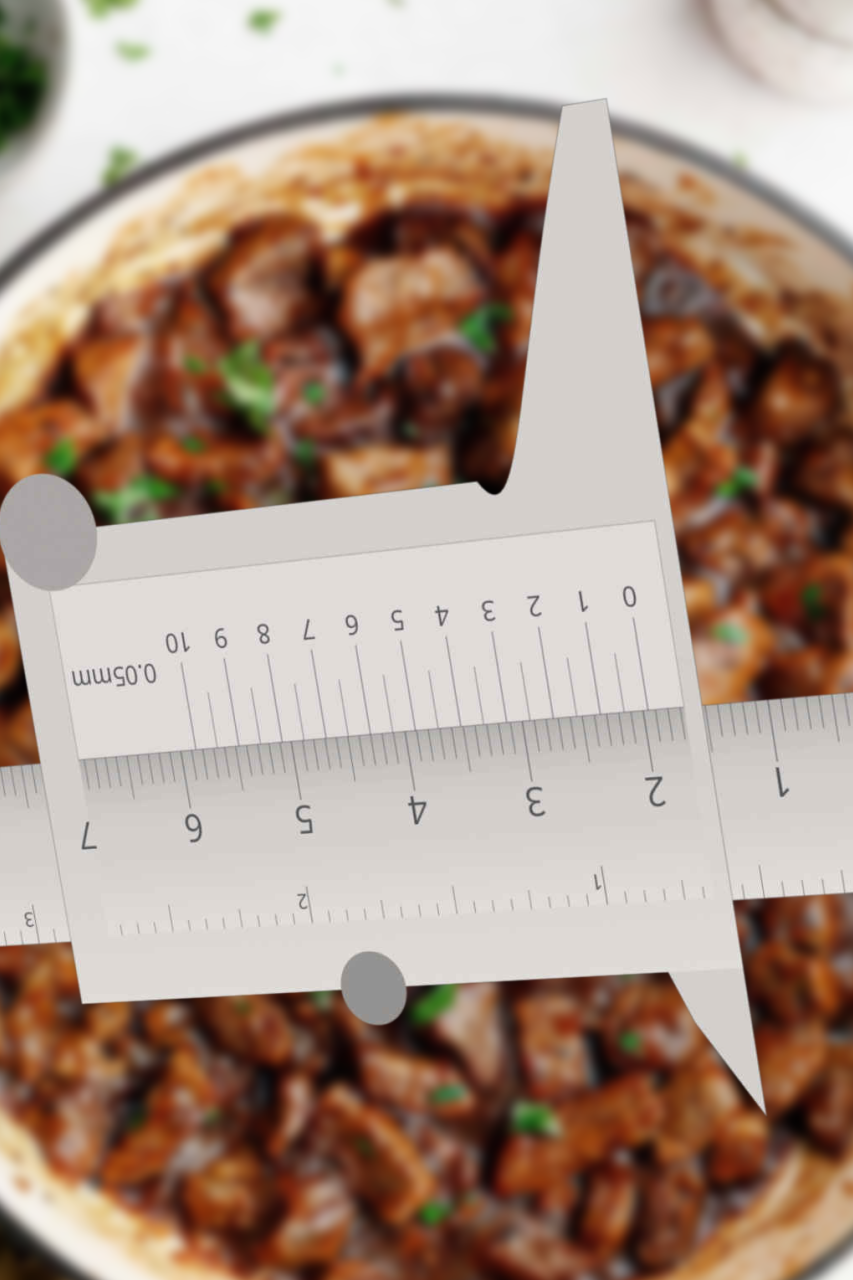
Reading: 19.6 mm
